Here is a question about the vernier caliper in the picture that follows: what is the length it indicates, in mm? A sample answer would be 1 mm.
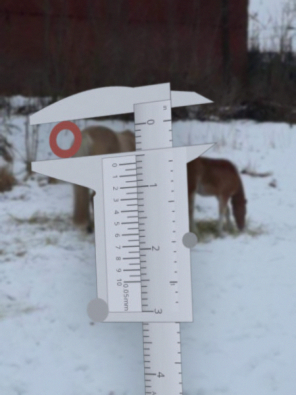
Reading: 6.2 mm
